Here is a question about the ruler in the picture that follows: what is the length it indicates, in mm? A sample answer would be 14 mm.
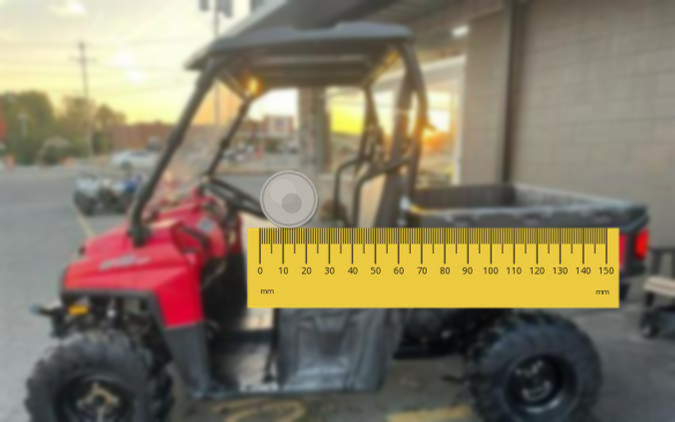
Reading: 25 mm
